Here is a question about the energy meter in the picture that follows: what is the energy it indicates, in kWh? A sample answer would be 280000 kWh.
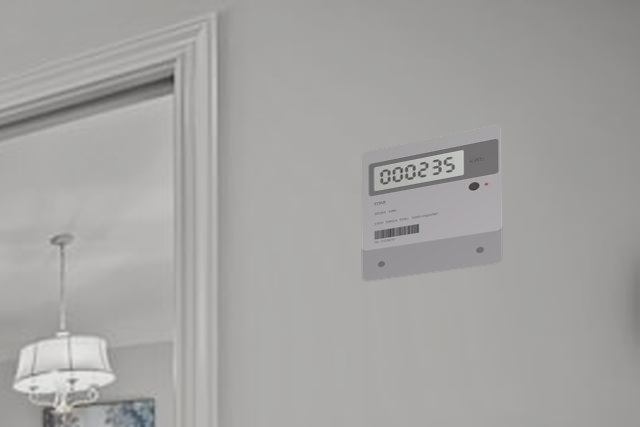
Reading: 235 kWh
